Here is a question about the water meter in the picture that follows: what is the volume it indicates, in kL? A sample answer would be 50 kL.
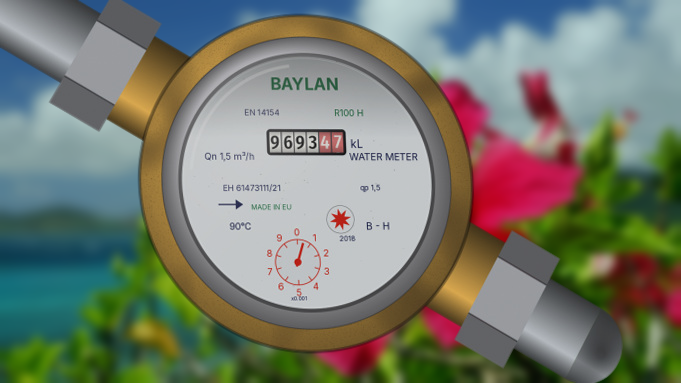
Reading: 9693.470 kL
